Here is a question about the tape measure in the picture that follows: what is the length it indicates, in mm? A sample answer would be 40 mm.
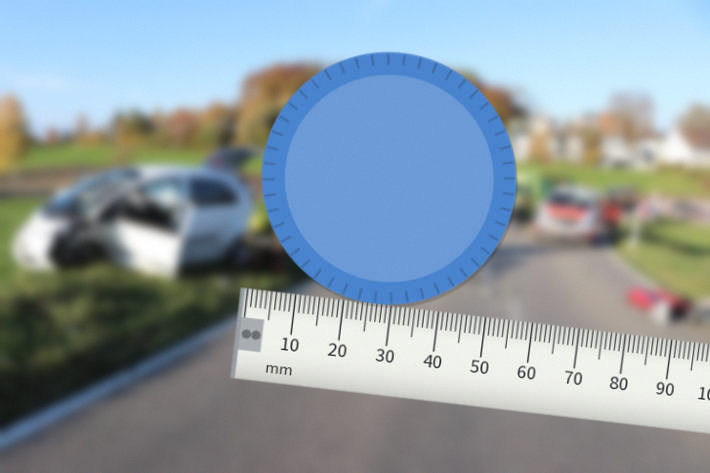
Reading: 53 mm
